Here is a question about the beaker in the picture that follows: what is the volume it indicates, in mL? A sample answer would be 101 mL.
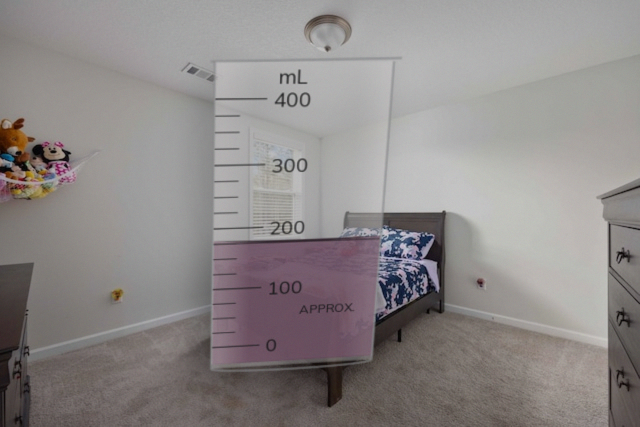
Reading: 175 mL
